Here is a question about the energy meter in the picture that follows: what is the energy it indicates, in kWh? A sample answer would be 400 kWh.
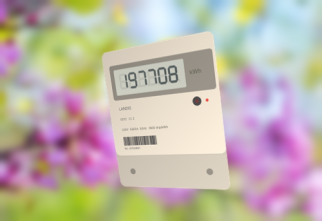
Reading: 197708 kWh
